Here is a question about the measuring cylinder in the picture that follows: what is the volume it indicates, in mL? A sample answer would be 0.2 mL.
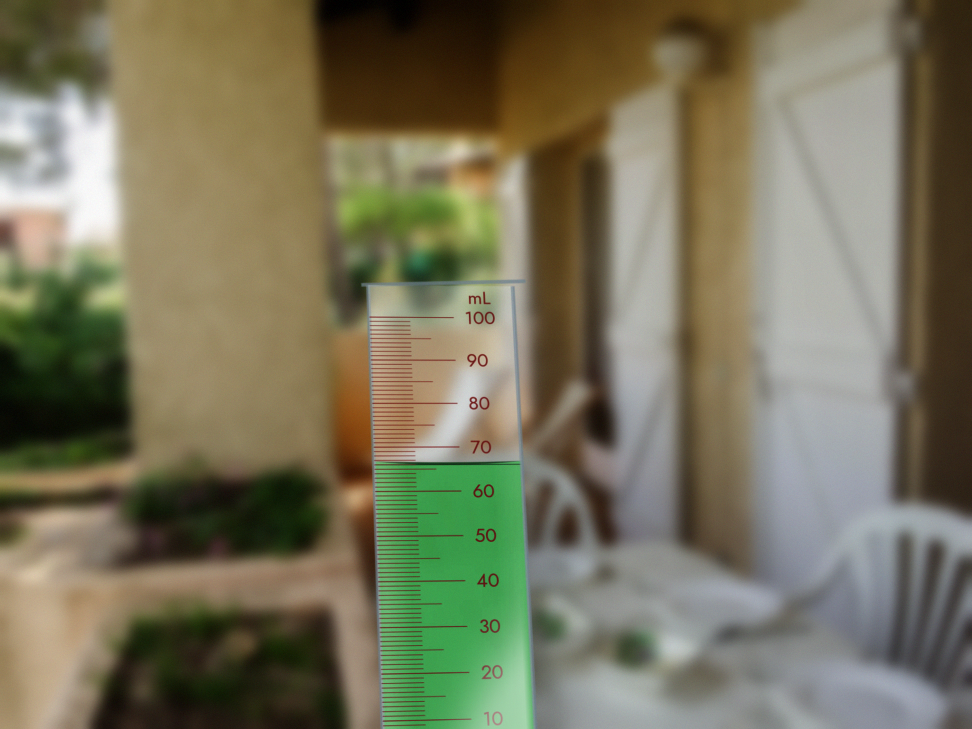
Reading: 66 mL
